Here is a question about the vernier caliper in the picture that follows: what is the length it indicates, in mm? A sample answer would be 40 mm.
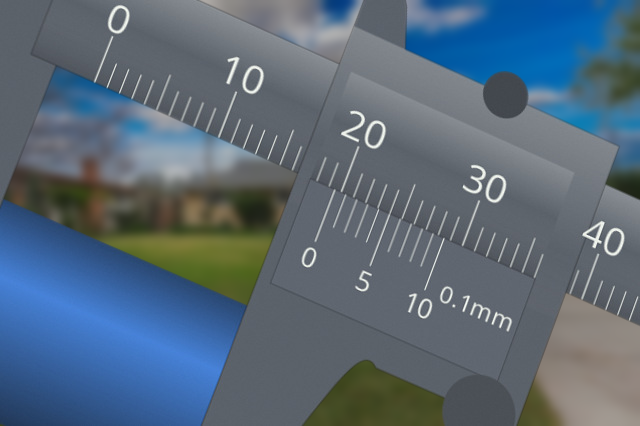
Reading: 19.5 mm
